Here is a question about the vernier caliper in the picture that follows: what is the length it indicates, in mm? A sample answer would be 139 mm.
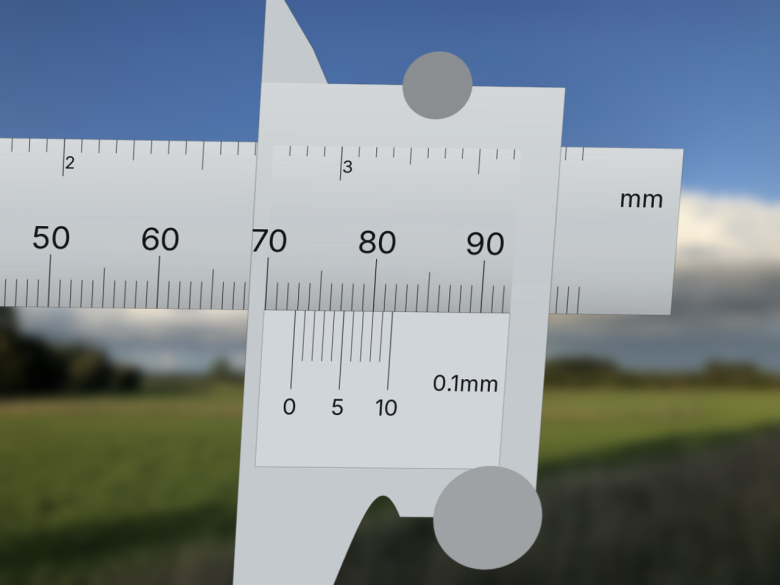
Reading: 72.8 mm
